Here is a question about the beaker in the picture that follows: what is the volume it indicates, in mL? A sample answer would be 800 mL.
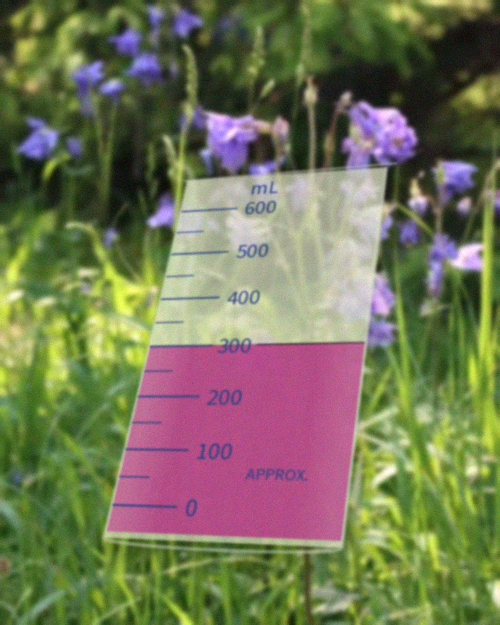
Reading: 300 mL
